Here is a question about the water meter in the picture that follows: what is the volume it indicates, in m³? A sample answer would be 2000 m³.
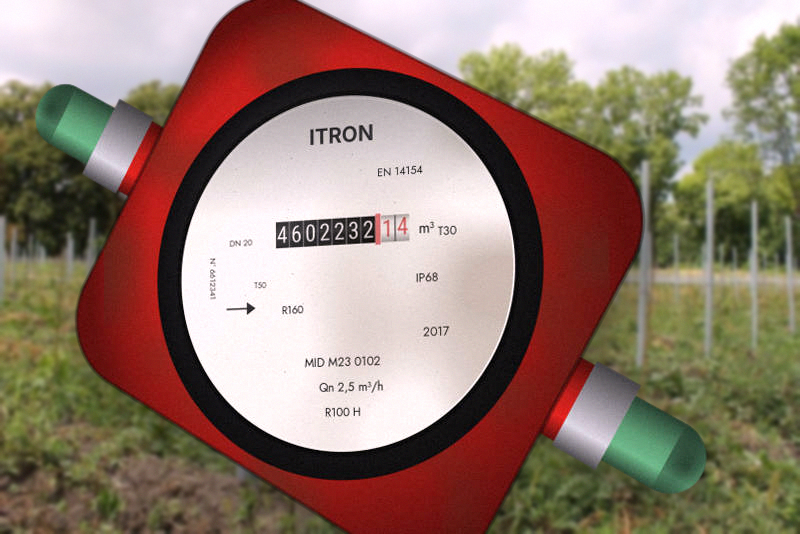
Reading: 4602232.14 m³
